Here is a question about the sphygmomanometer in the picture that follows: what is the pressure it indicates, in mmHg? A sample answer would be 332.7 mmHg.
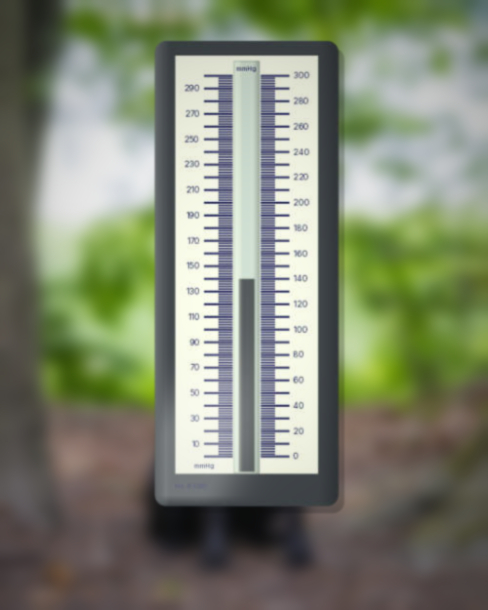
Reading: 140 mmHg
